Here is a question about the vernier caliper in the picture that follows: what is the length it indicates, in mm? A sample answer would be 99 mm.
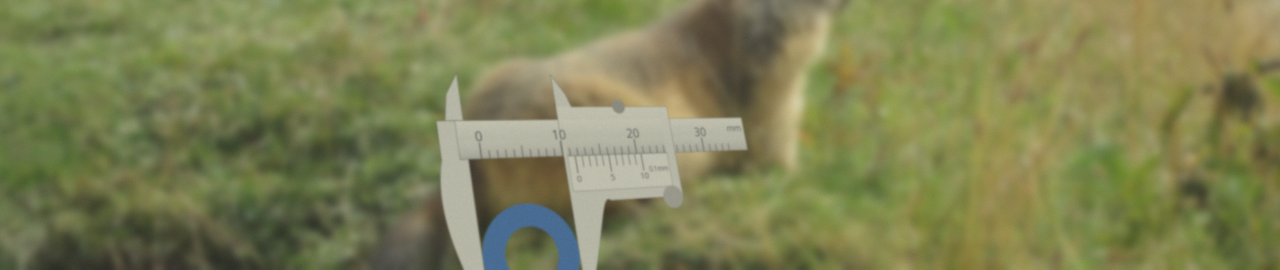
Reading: 11.6 mm
